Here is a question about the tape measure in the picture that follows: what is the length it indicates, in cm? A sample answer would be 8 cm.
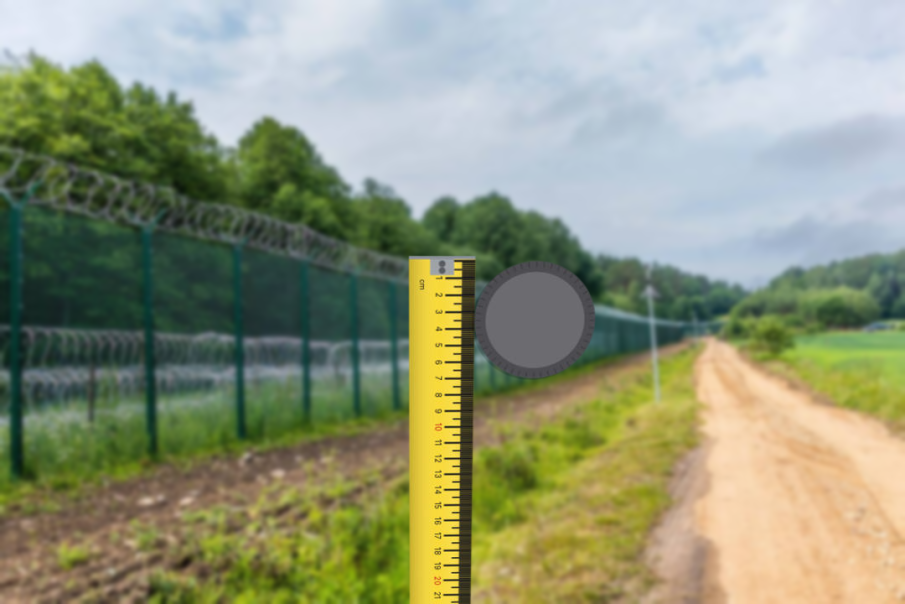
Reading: 7 cm
